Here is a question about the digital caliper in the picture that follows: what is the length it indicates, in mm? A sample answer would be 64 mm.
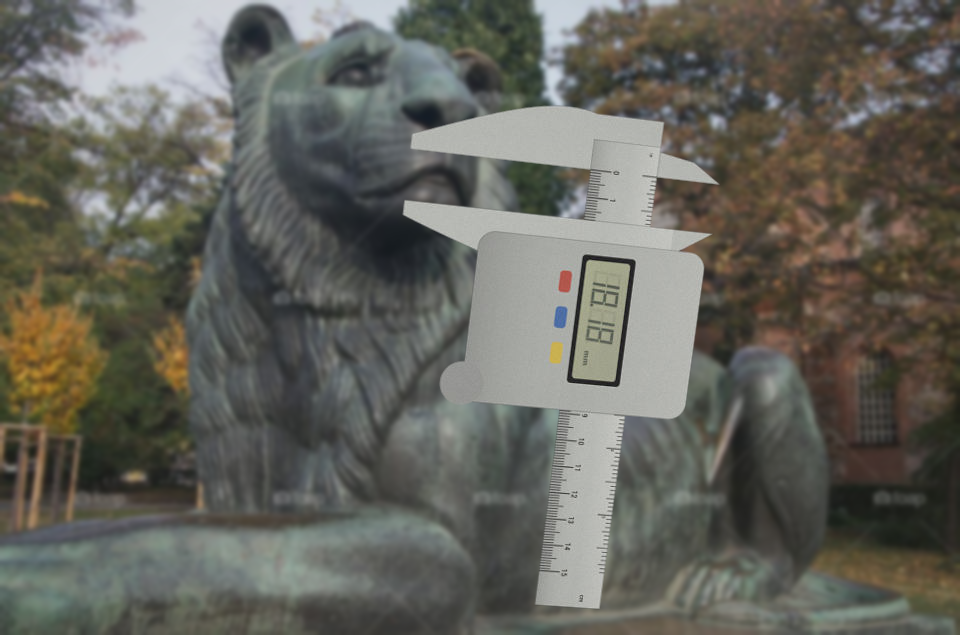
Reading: 18.18 mm
